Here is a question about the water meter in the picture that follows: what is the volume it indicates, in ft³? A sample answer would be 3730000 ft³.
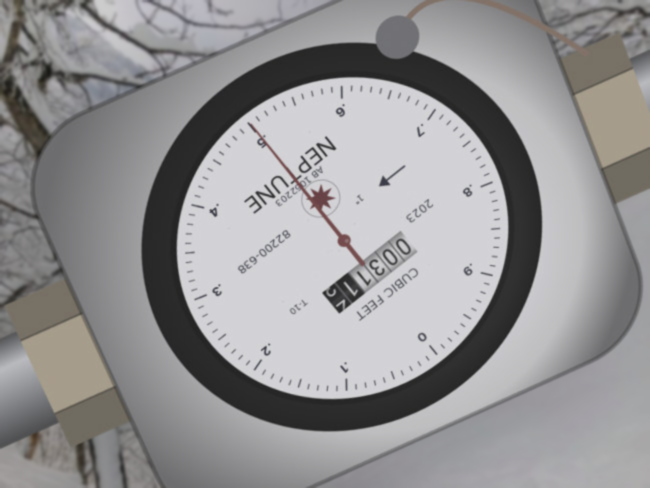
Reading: 3112.50 ft³
